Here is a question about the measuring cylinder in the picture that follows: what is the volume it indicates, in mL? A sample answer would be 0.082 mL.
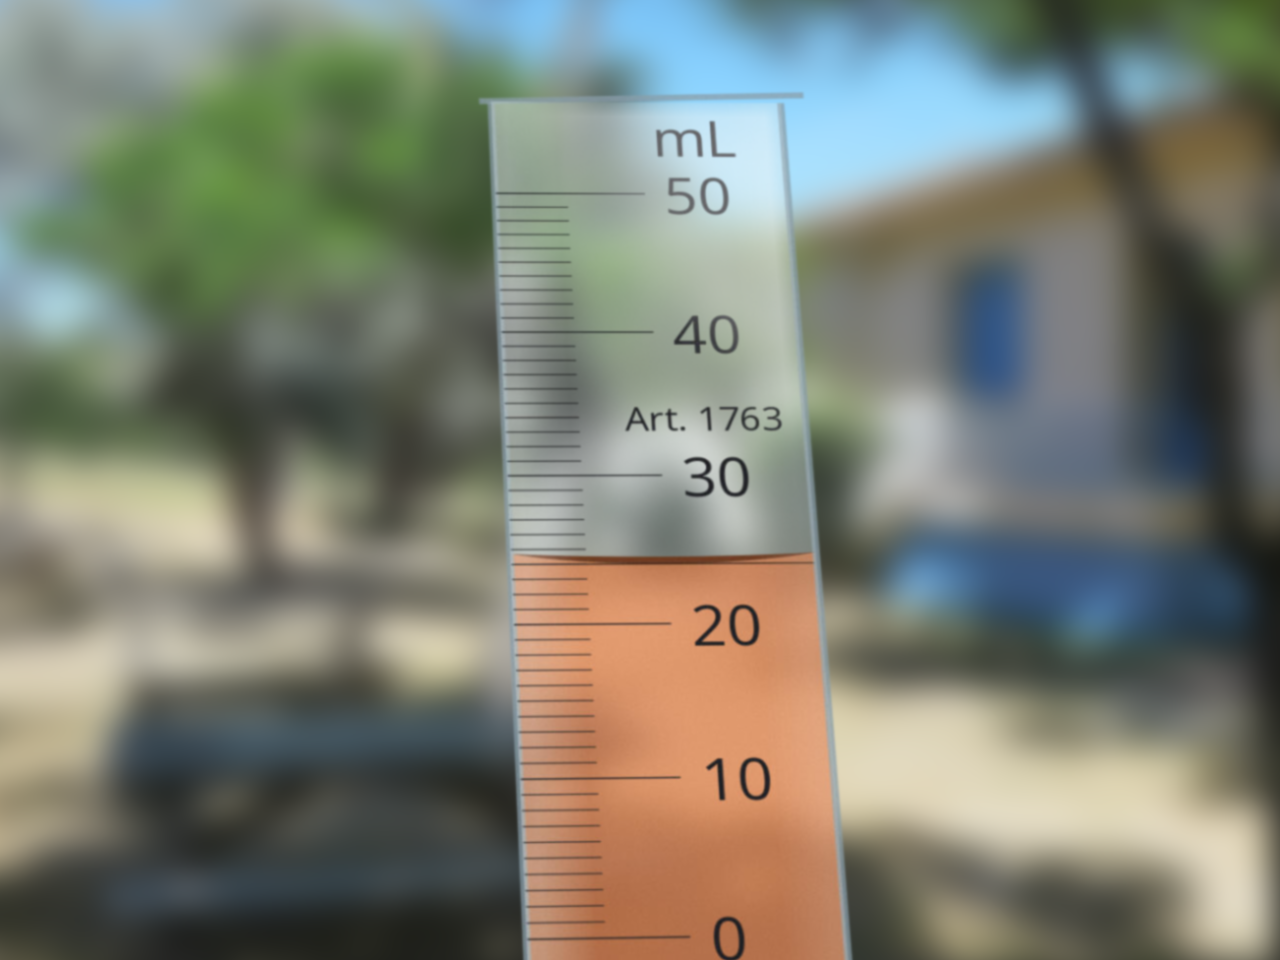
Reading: 24 mL
